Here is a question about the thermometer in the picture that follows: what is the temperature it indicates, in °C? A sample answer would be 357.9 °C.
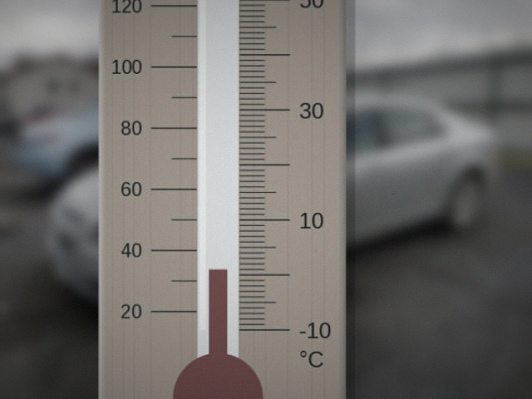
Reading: 1 °C
